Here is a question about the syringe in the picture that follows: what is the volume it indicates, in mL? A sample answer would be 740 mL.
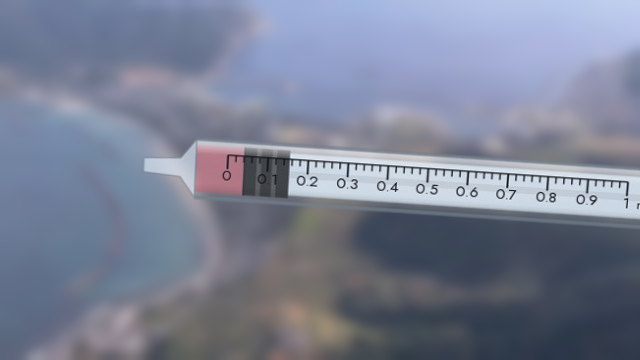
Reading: 0.04 mL
